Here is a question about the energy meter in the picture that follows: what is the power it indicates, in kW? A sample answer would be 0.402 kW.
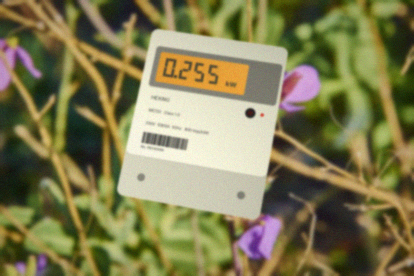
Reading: 0.255 kW
